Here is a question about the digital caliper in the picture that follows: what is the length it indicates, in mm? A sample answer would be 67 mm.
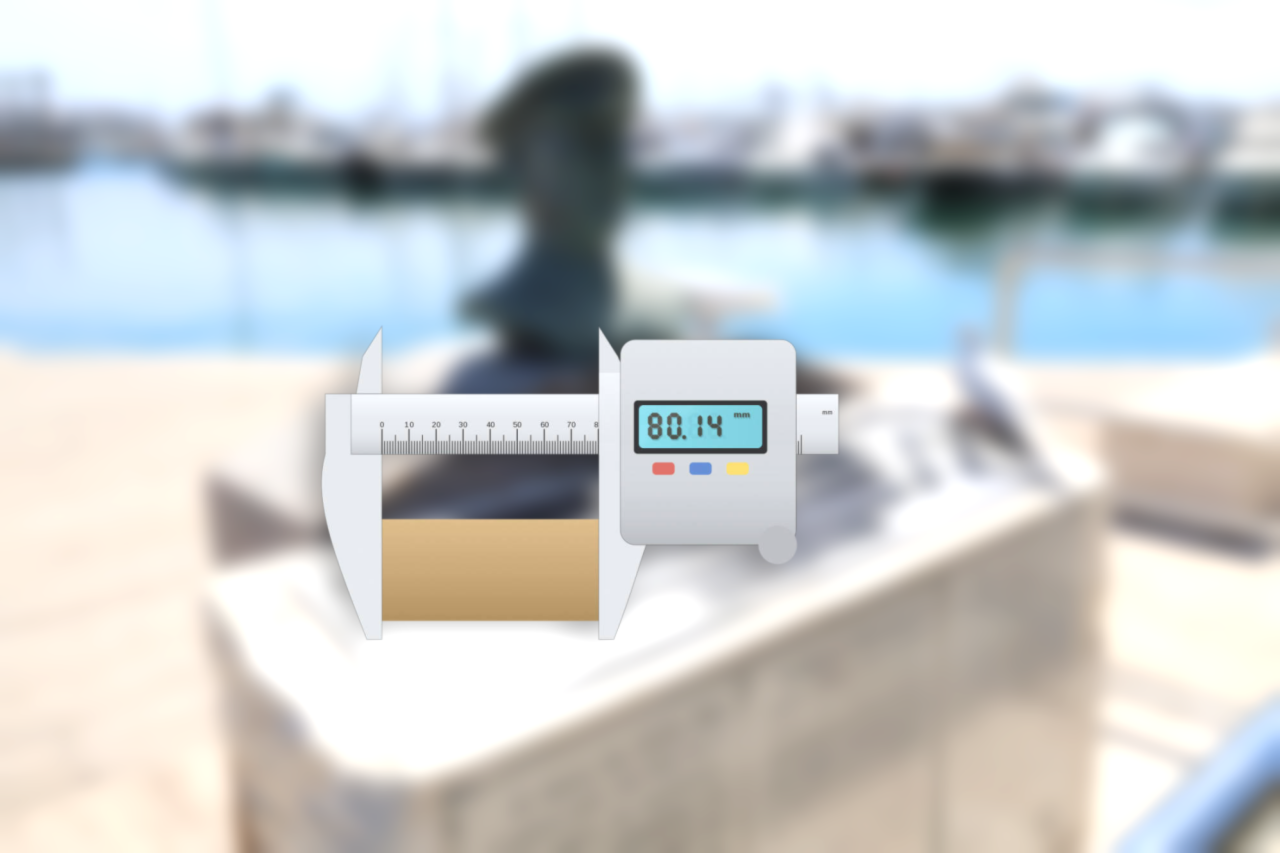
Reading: 80.14 mm
